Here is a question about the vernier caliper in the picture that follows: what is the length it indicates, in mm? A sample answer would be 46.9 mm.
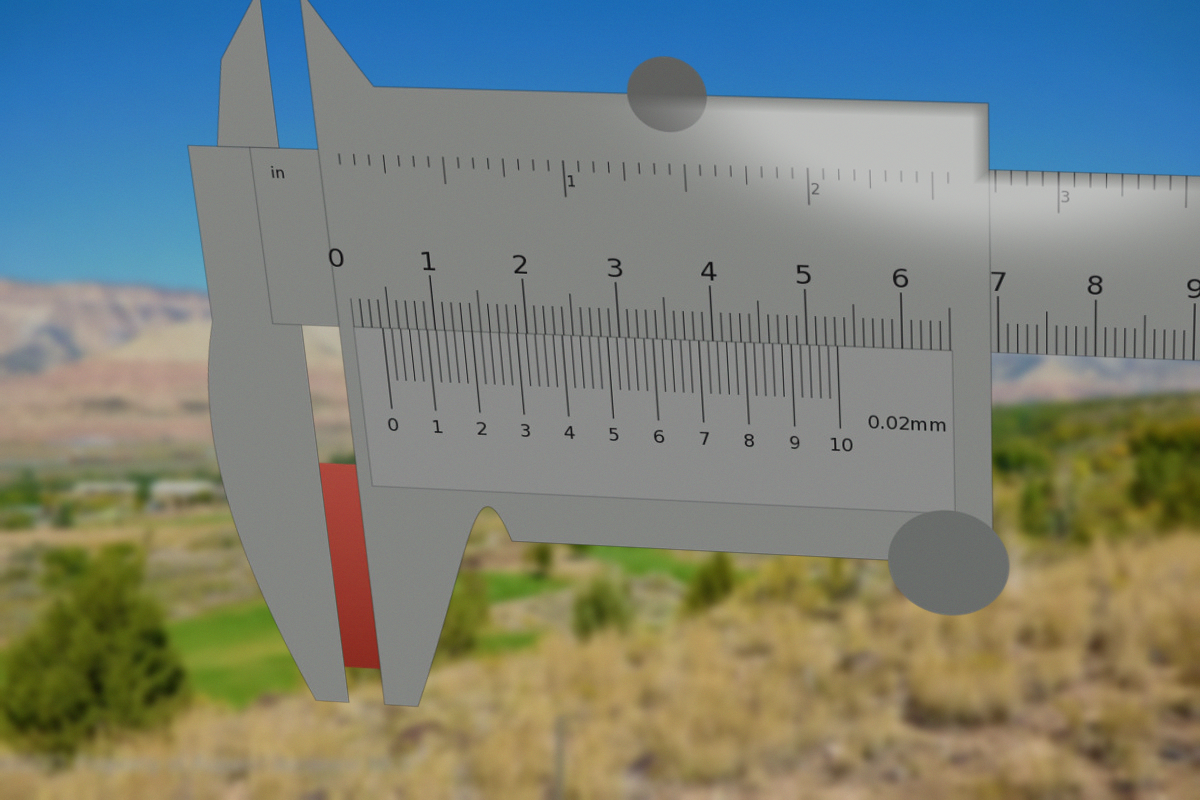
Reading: 4.2 mm
